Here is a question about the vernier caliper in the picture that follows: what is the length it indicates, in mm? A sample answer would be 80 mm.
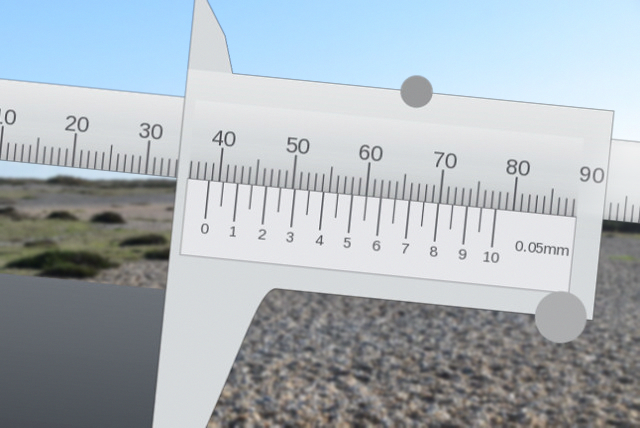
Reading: 38.6 mm
